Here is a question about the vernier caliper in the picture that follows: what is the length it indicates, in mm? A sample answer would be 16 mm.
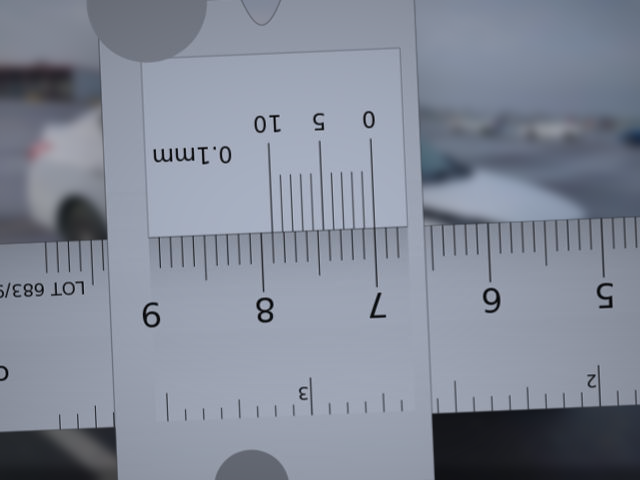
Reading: 70.0 mm
